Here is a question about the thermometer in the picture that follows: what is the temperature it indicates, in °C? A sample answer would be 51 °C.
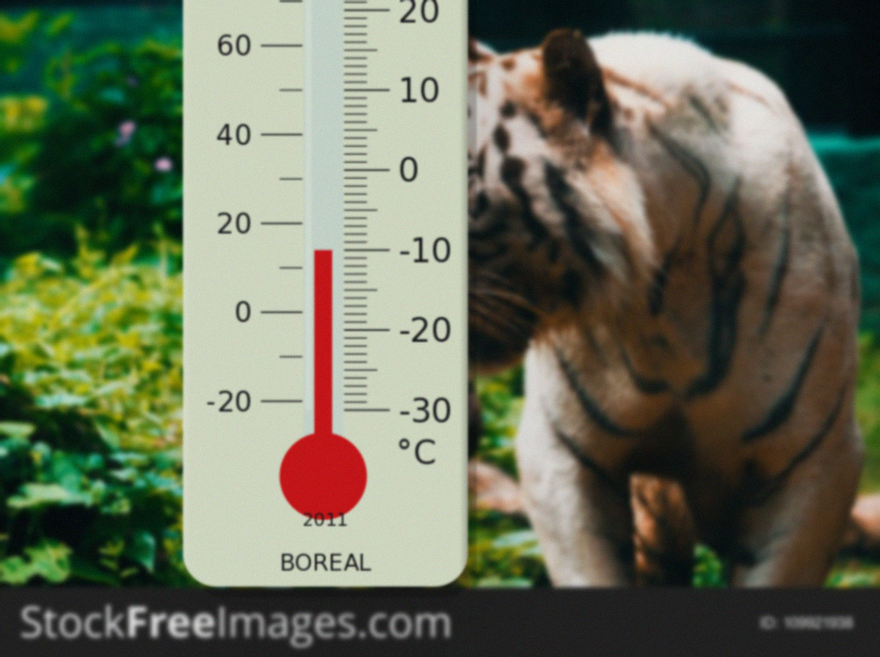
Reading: -10 °C
